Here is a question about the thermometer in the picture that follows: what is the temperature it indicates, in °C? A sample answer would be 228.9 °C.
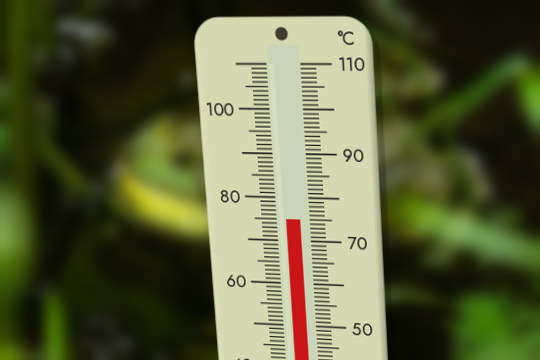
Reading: 75 °C
